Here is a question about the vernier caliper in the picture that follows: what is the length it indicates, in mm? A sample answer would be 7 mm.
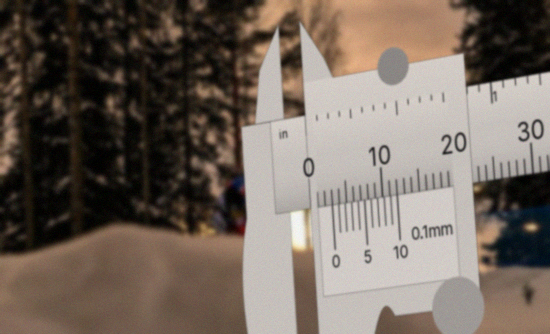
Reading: 3.0 mm
